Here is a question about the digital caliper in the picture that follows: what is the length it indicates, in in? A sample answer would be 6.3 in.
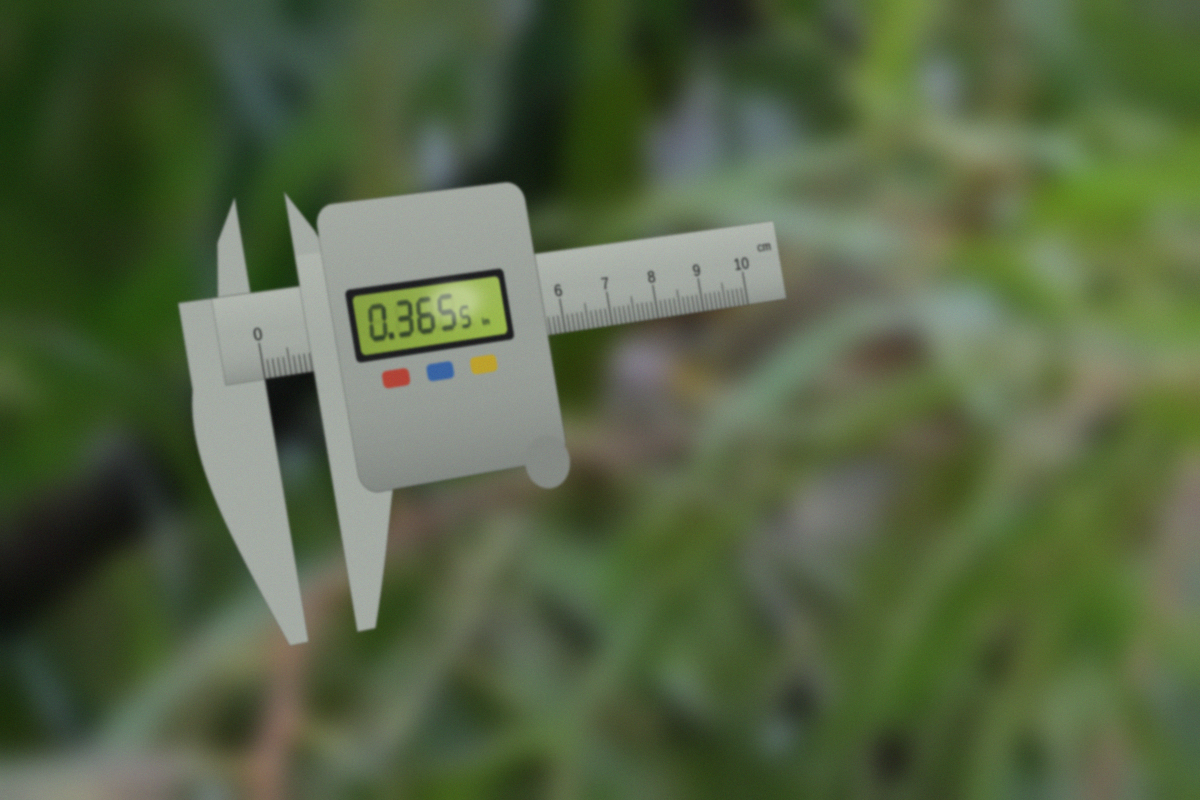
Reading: 0.3655 in
